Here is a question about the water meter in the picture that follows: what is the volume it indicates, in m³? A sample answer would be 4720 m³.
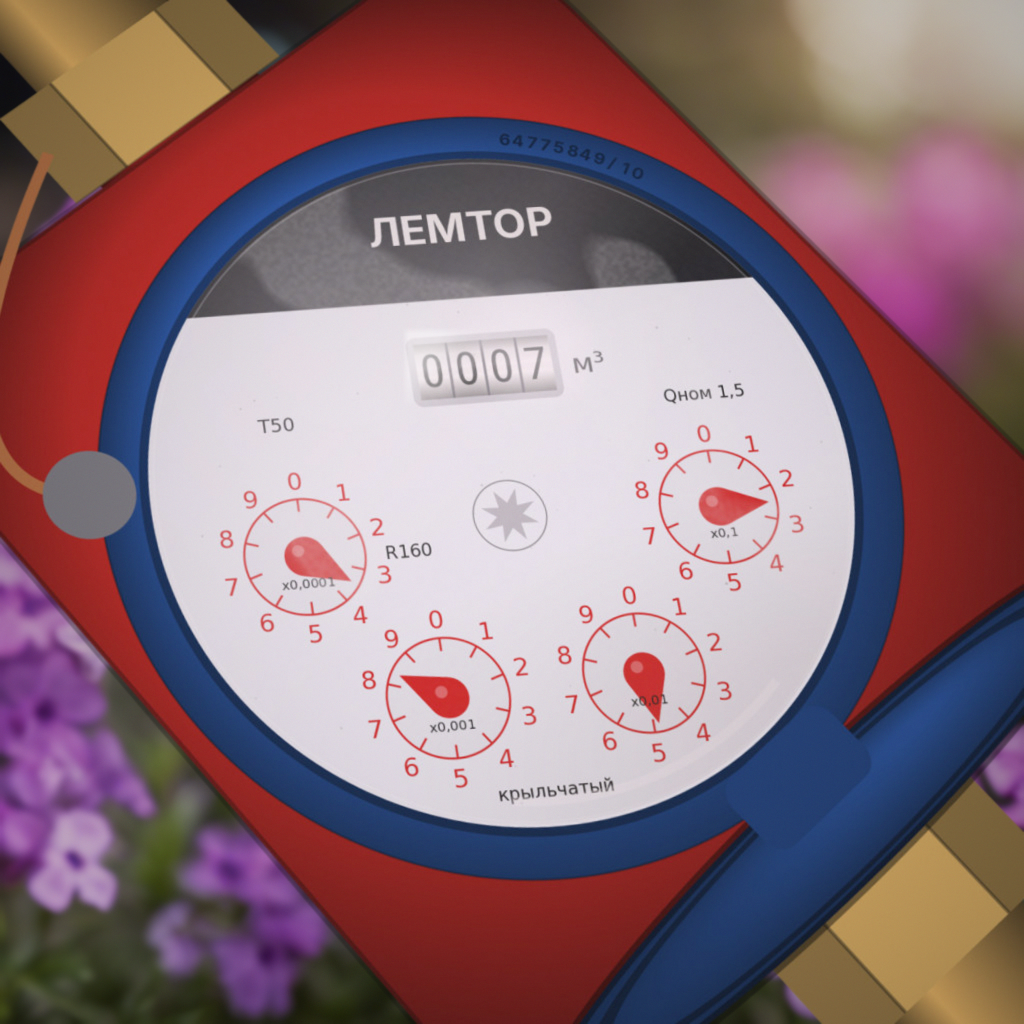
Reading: 7.2483 m³
